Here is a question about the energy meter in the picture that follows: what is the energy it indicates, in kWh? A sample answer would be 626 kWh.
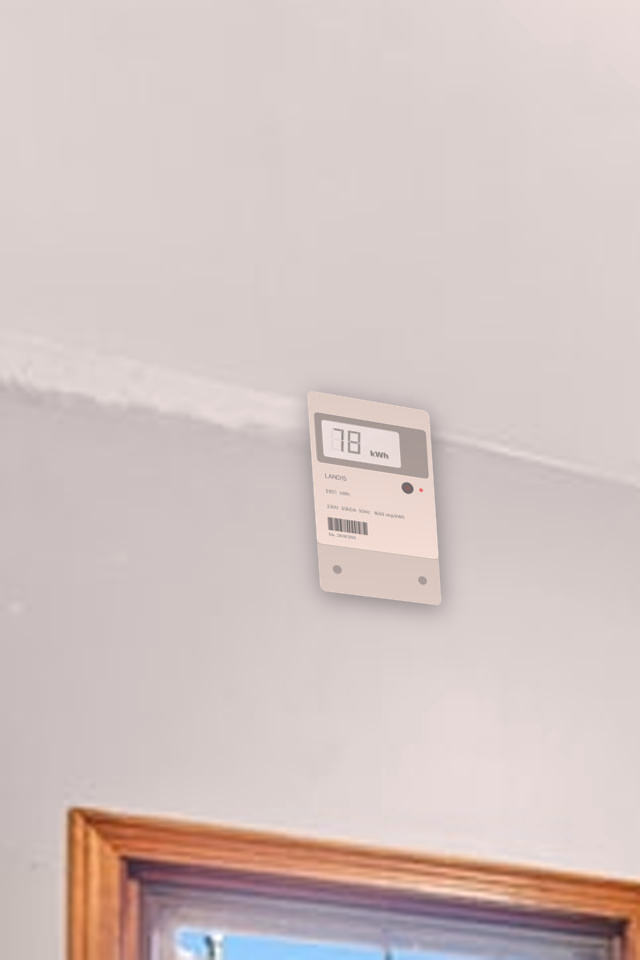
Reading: 78 kWh
